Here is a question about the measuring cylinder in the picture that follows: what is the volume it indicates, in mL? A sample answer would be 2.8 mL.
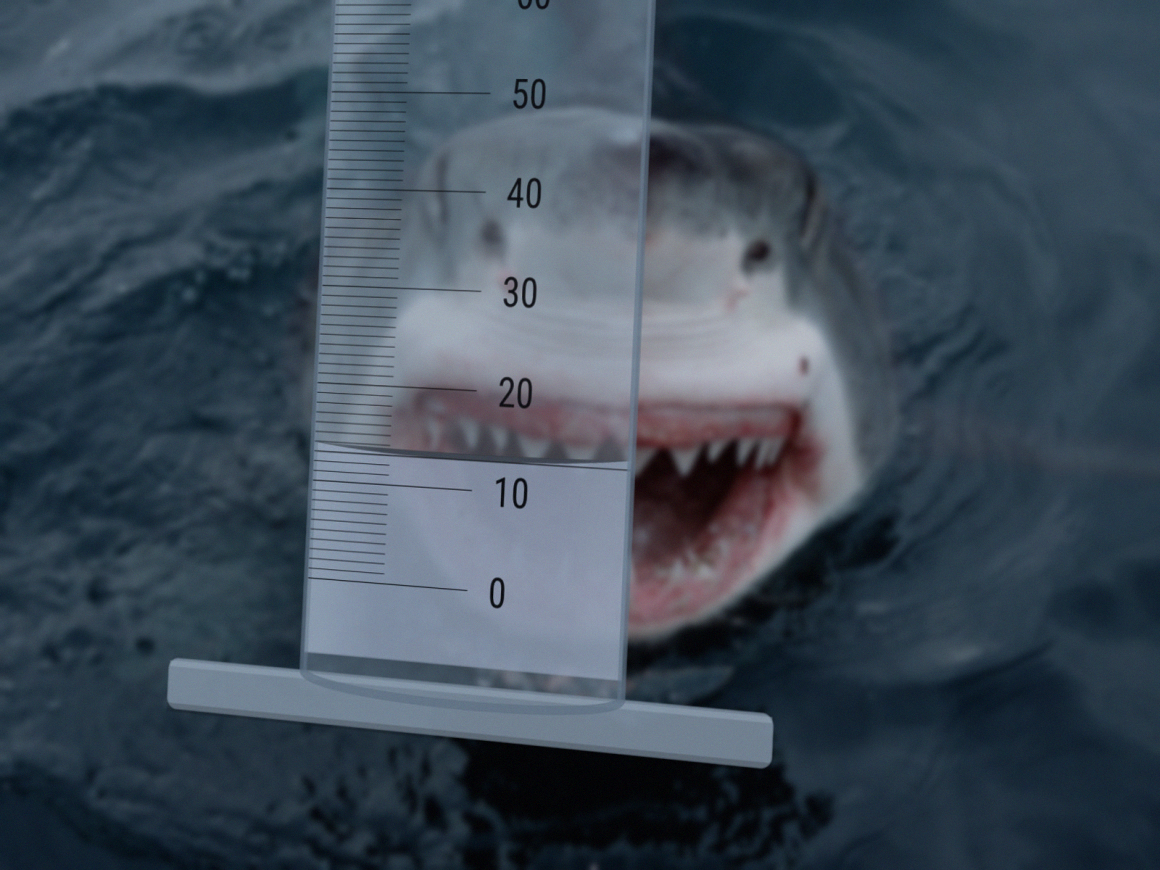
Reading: 13 mL
